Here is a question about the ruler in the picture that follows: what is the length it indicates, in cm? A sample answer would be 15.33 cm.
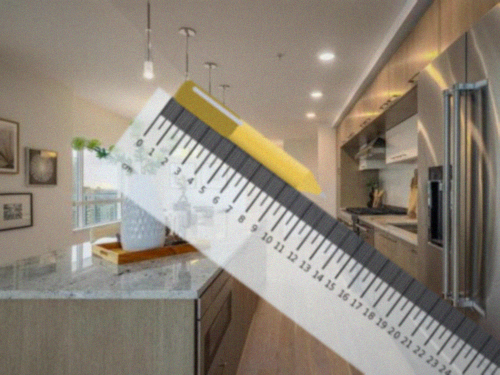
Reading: 11.5 cm
